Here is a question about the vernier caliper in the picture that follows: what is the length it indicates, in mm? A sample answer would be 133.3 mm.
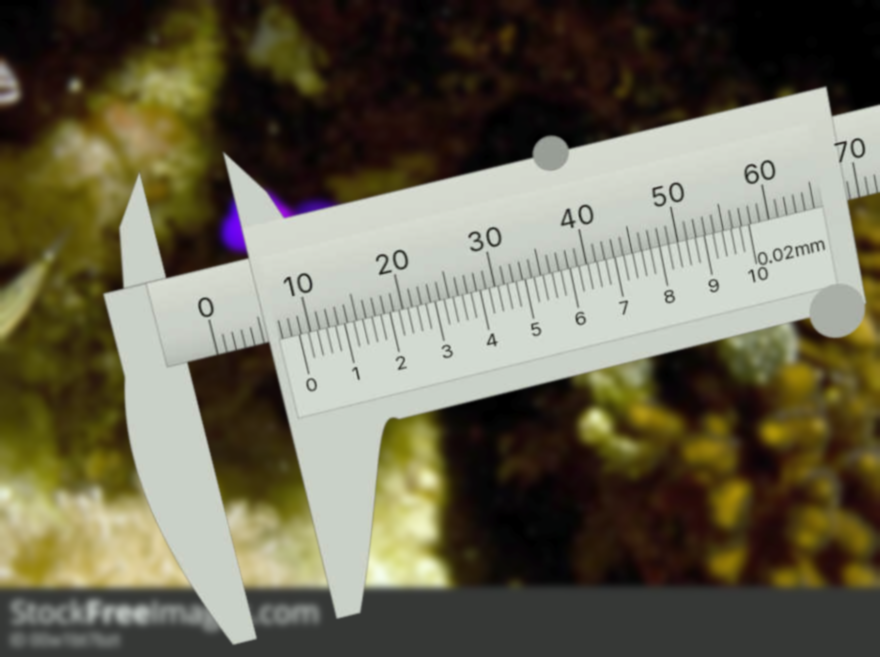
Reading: 8.8 mm
